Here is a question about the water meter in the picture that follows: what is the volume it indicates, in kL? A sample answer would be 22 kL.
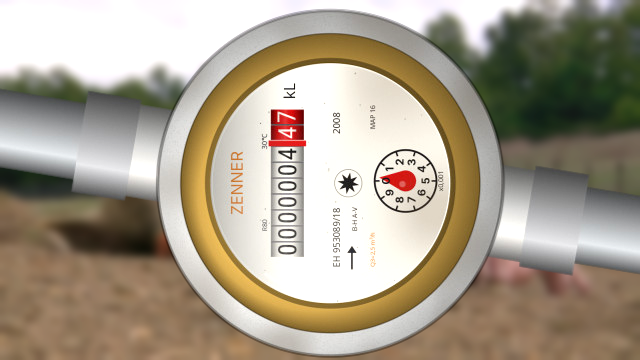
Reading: 4.470 kL
